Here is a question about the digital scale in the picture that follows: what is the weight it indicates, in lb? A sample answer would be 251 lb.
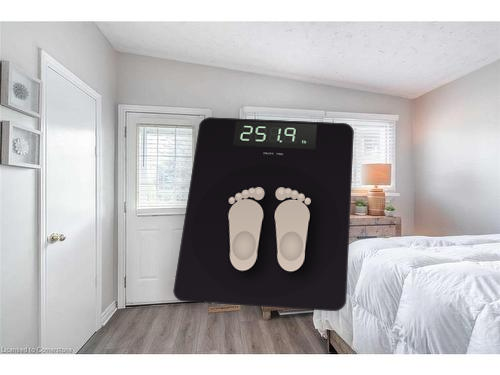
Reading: 251.9 lb
